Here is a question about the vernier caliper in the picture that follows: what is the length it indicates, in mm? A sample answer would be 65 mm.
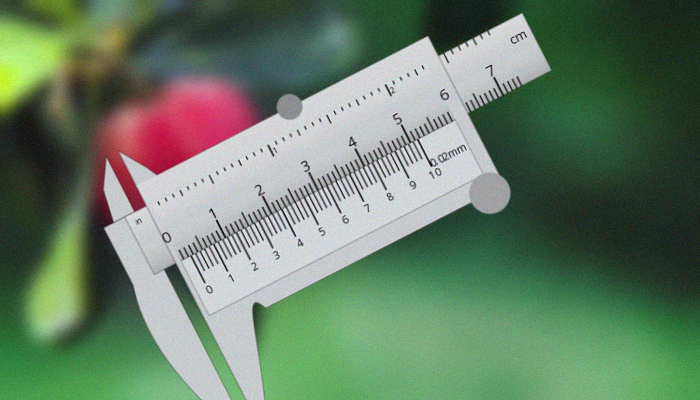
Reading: 2.5 mm
